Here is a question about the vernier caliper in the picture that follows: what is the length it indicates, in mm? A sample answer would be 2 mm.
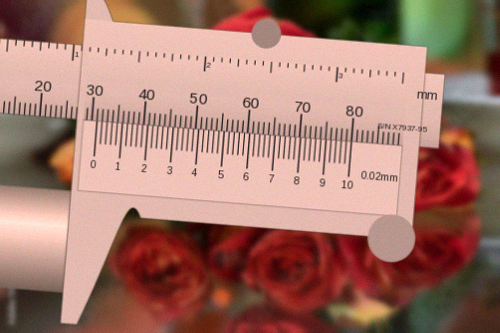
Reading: 31.0 mm
